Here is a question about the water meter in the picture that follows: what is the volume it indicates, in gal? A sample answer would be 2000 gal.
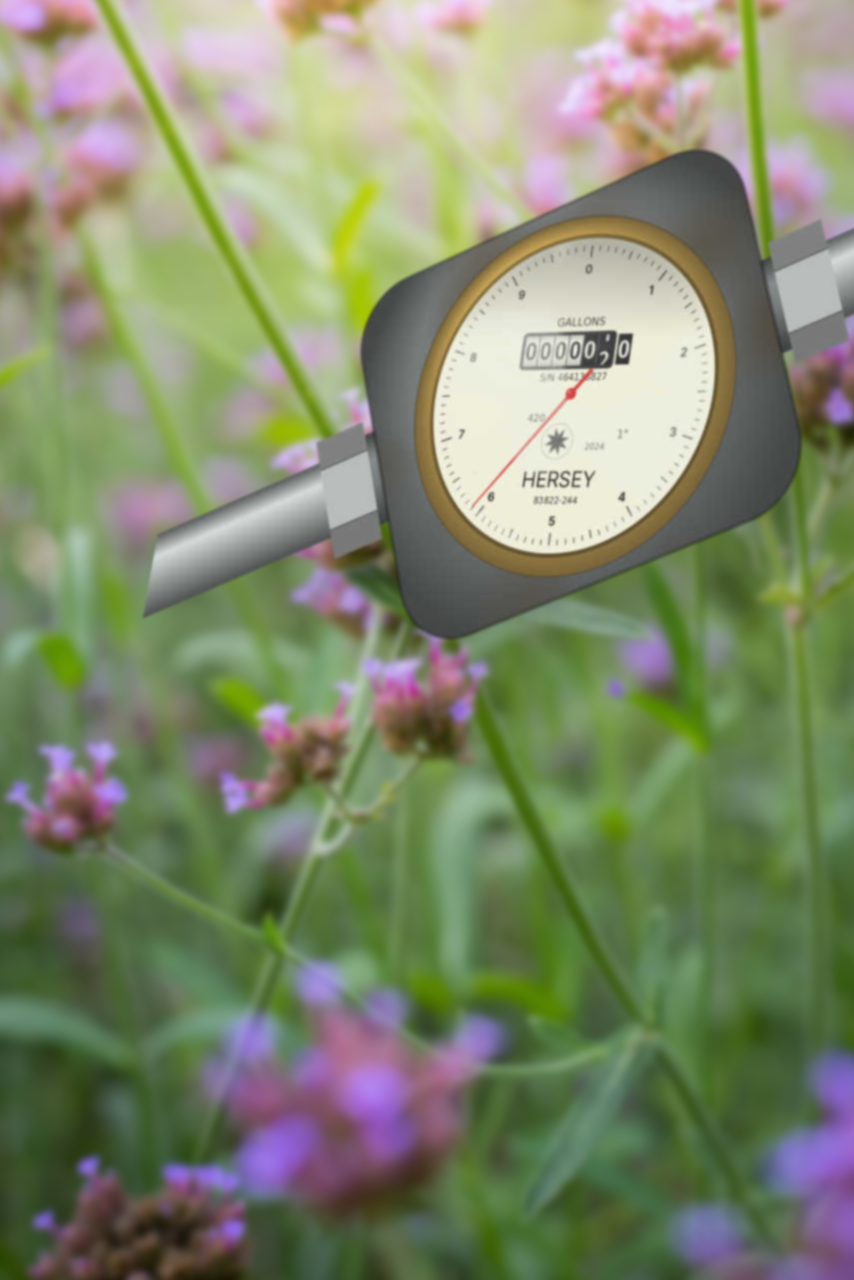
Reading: 16.1 gal
